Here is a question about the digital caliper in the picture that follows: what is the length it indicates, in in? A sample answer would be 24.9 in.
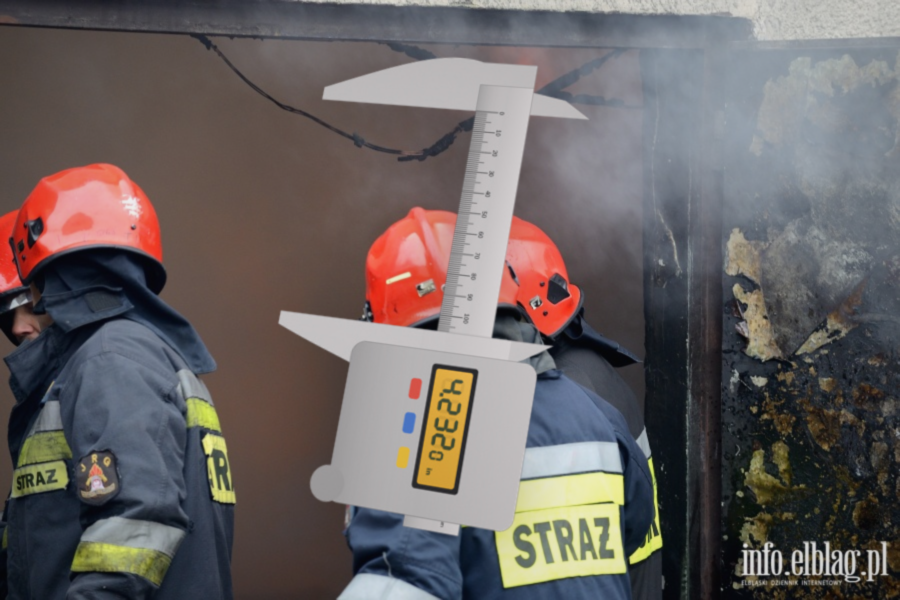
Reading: 4.2320 in
